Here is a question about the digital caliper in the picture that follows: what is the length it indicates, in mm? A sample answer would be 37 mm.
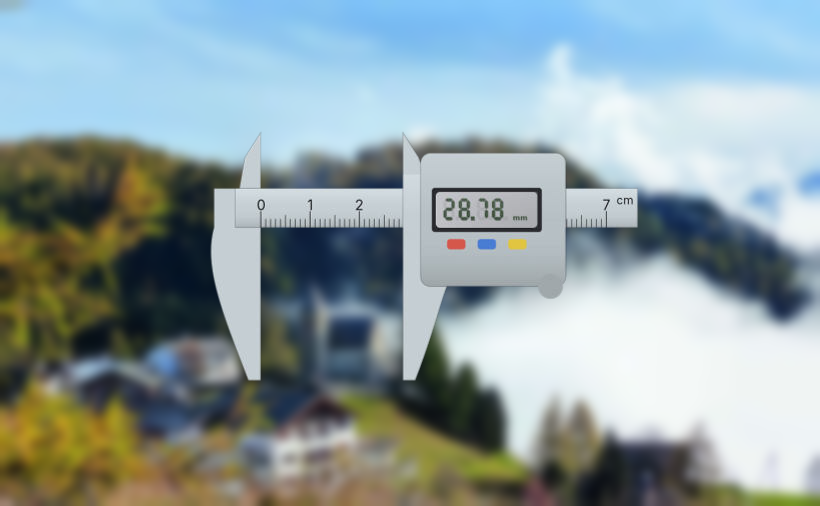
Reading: 28.78 mm
